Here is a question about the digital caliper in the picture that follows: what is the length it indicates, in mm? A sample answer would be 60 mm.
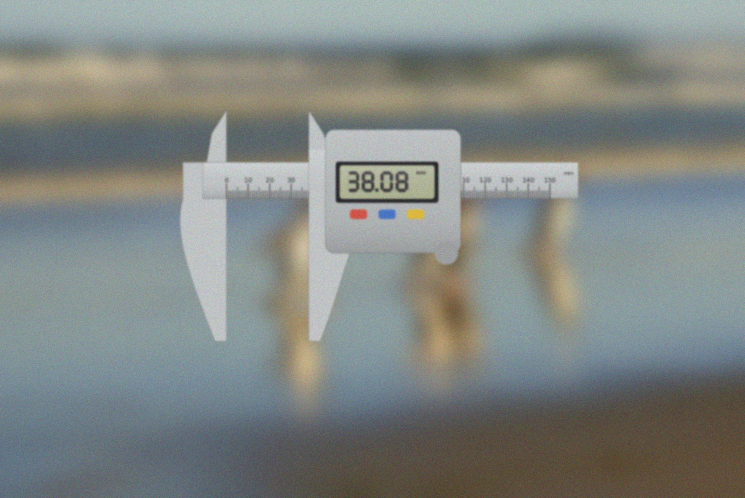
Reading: 38.08 mm
